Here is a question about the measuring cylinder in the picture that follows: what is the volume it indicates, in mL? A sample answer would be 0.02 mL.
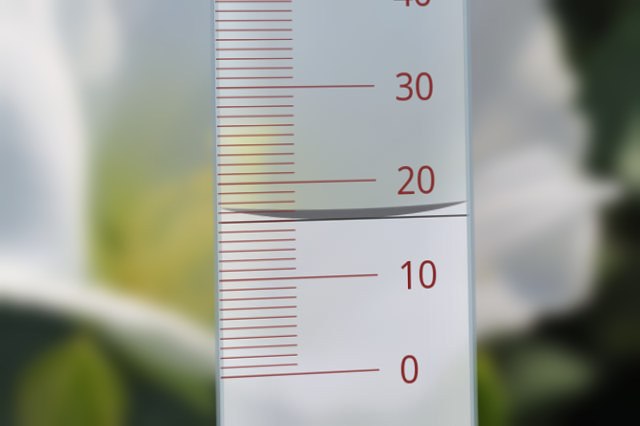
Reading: 16 mL
